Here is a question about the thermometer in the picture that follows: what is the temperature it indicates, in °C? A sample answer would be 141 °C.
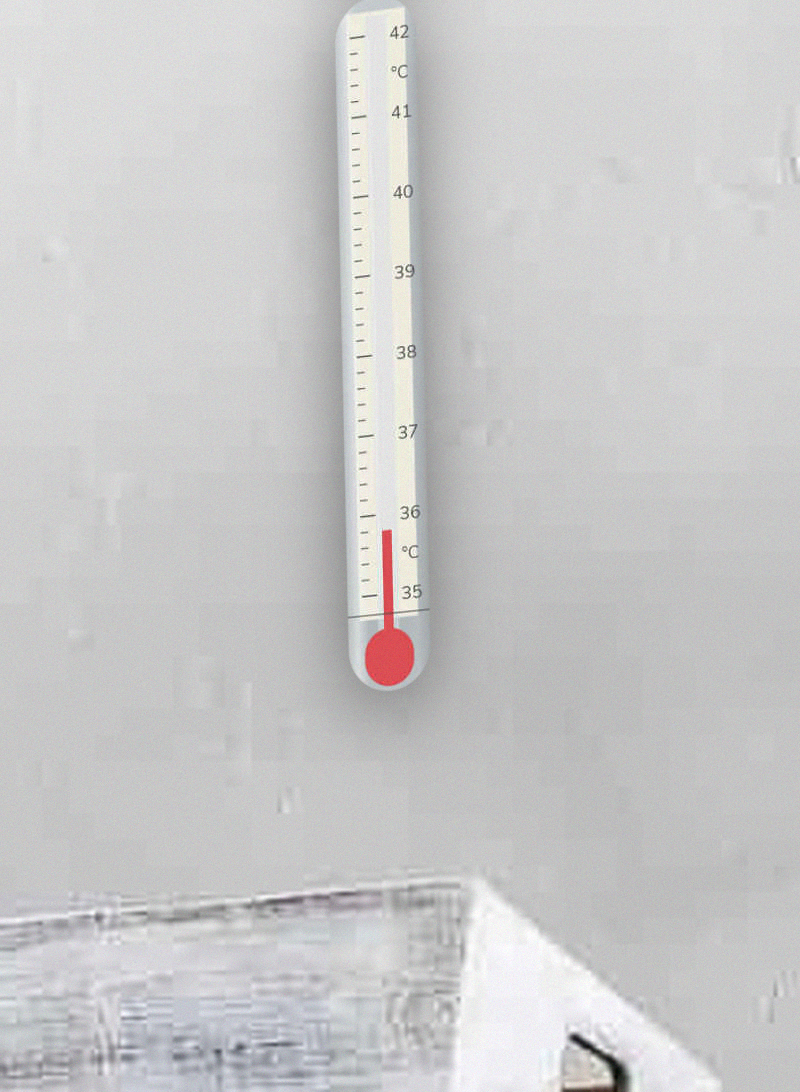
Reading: 35.8 °C
